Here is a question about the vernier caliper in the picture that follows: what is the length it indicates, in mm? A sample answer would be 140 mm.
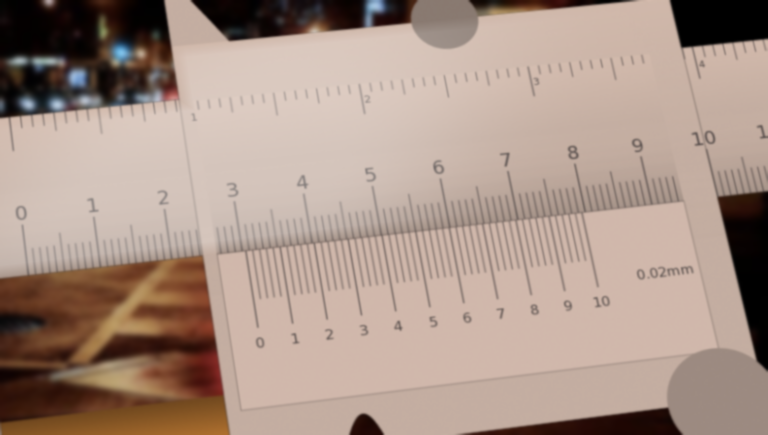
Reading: 30.5 mm
